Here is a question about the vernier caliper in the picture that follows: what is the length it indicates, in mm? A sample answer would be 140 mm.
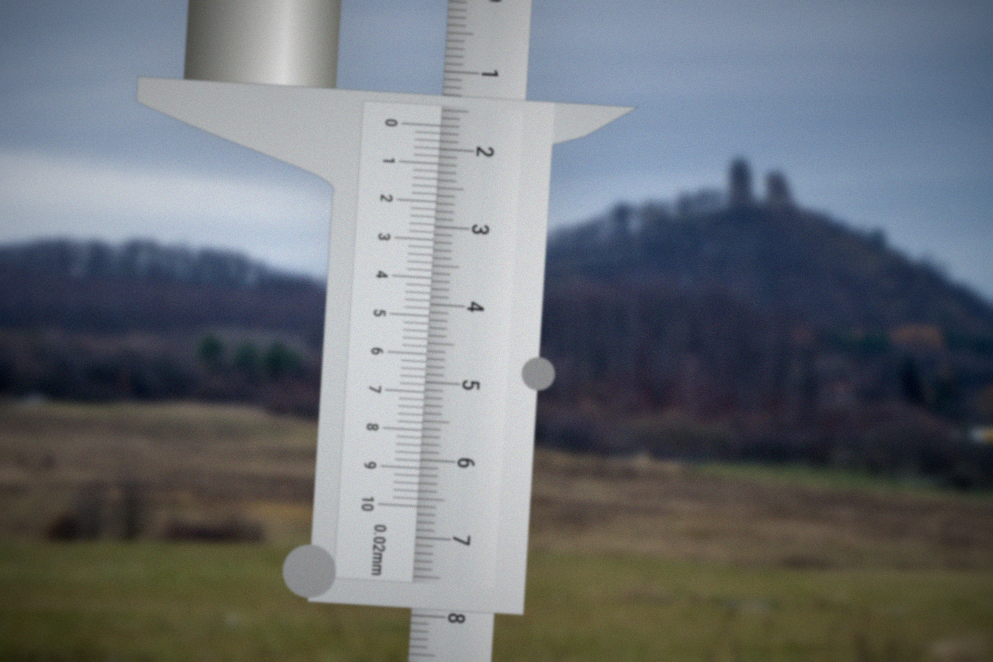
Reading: 17.0 mm
